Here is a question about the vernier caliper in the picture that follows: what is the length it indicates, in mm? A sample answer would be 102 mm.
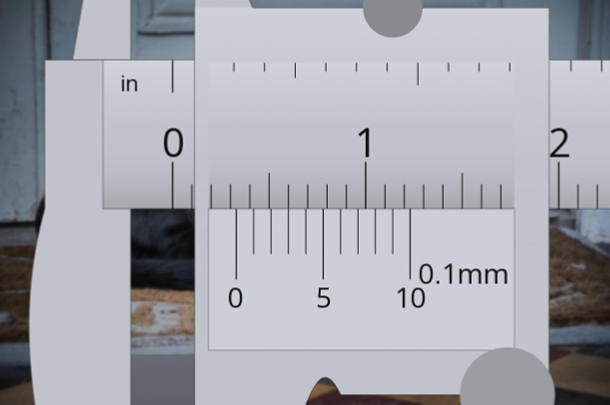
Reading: 3.3 mm
